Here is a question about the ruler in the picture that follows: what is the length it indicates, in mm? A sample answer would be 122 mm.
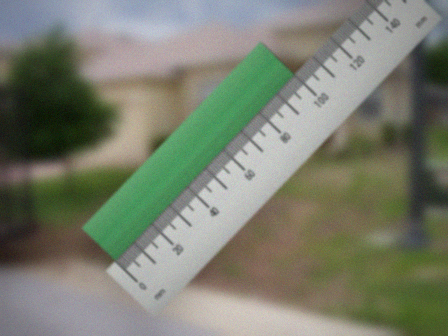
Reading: 100 mm
